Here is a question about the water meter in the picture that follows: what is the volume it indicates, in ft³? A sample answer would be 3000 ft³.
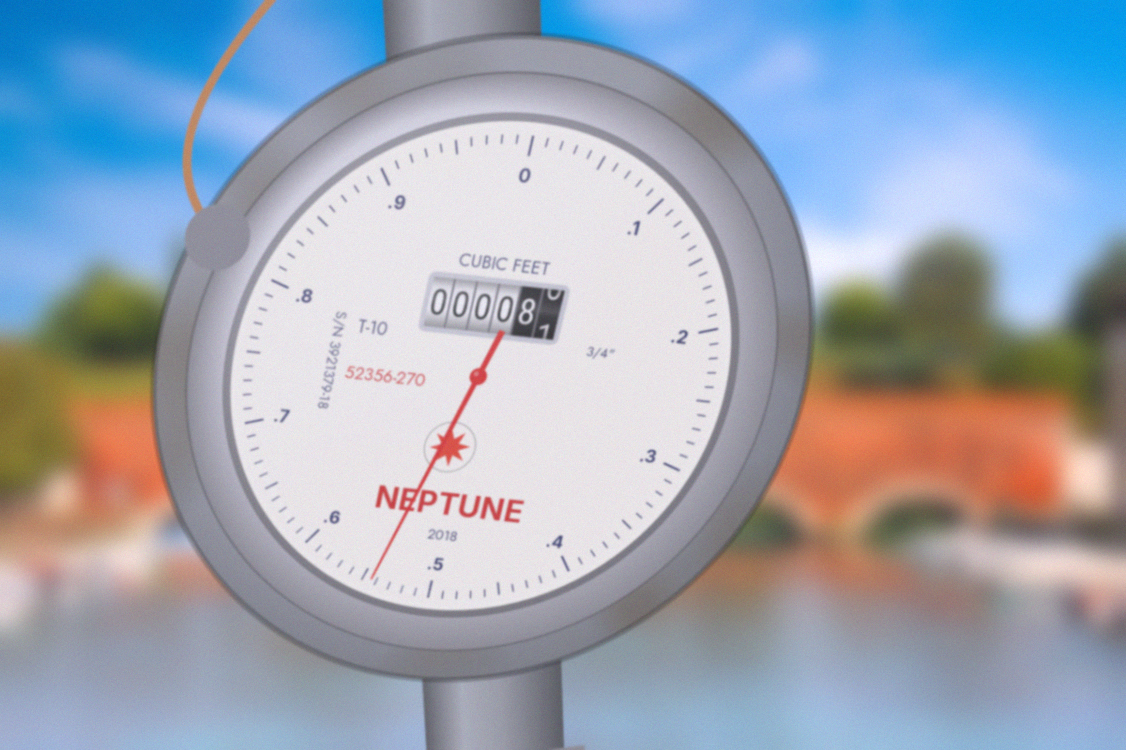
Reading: 80.54 ft³
